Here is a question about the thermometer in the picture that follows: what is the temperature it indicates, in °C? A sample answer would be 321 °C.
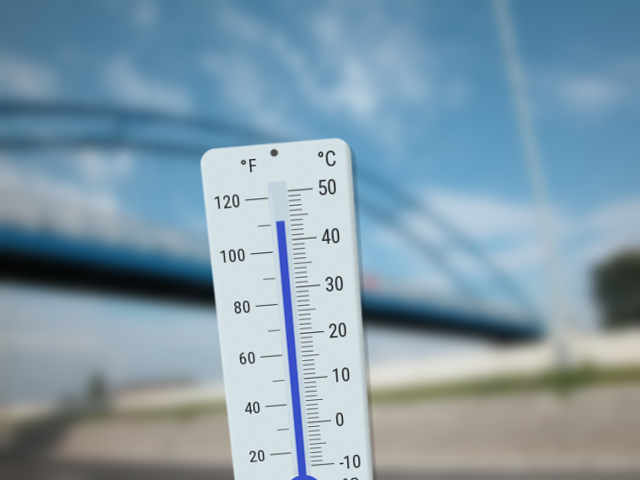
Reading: 44 °C
